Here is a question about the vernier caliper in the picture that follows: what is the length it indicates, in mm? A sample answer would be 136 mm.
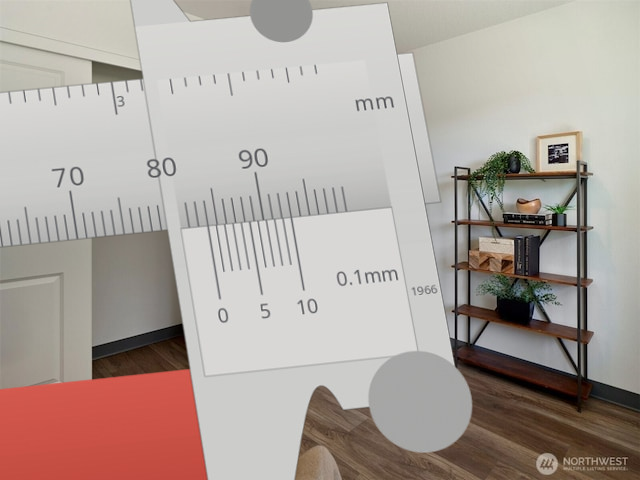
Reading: 84.0 mm
